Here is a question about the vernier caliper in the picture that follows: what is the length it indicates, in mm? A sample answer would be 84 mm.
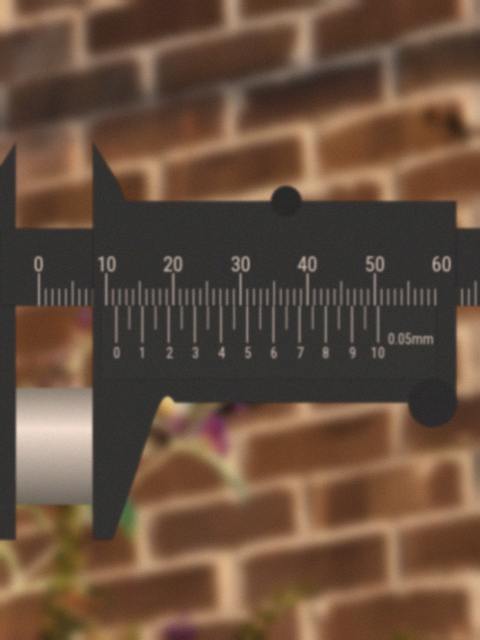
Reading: 11.5 mm
